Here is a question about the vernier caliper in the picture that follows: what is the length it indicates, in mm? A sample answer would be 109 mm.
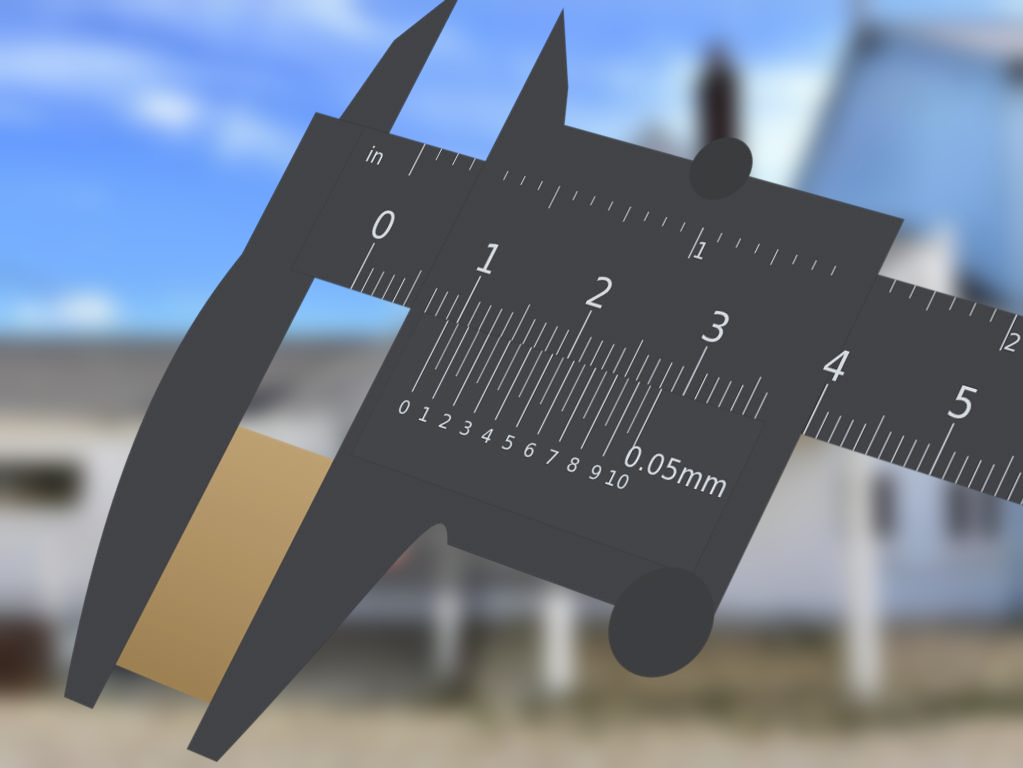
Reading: 9.2 mm
